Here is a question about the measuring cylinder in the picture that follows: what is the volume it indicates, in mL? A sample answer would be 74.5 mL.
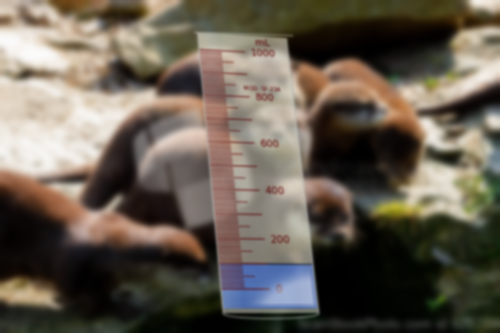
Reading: 100 mL
